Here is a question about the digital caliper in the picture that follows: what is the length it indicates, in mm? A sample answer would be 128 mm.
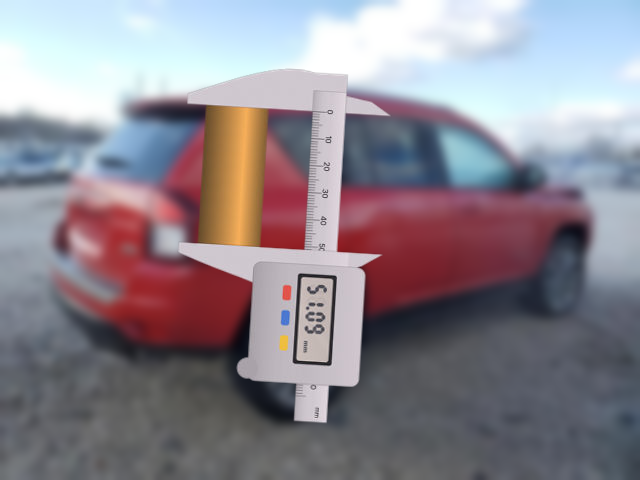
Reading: 51.09 mm
